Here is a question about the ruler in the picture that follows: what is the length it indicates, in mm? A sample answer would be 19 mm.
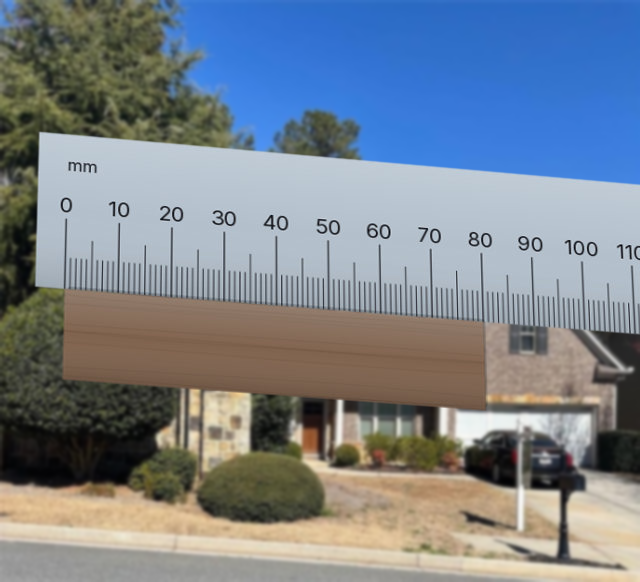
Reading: 80 mm
